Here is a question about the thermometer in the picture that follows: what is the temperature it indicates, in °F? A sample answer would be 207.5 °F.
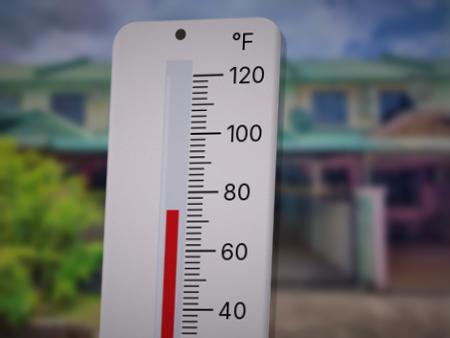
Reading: 74 °F
